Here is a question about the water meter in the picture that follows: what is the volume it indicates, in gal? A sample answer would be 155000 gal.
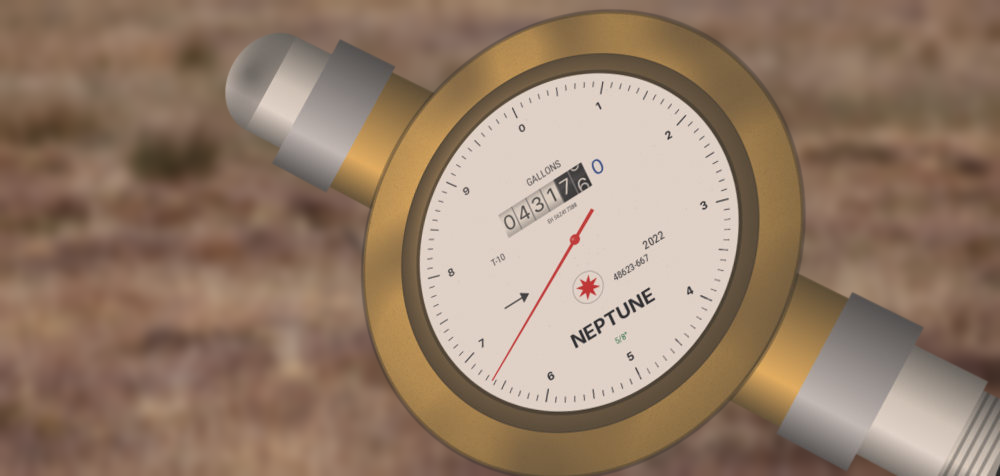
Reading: 431756.6 gal
